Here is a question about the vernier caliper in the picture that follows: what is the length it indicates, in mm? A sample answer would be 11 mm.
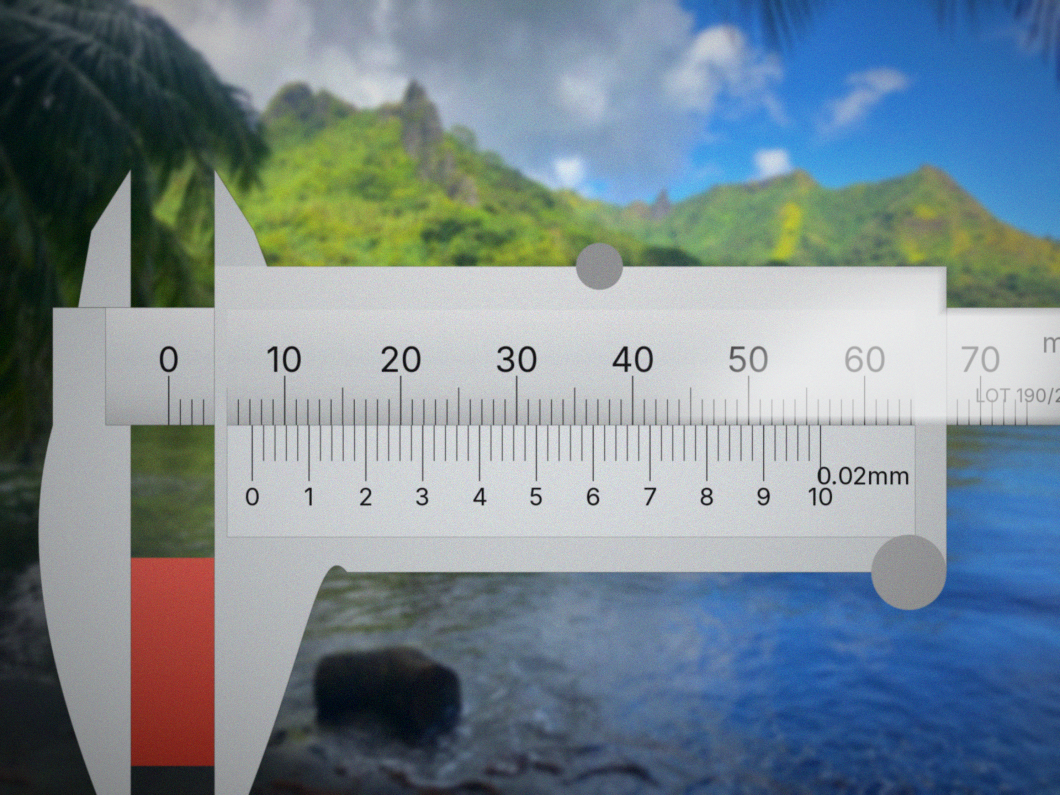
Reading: 7.2 mm
